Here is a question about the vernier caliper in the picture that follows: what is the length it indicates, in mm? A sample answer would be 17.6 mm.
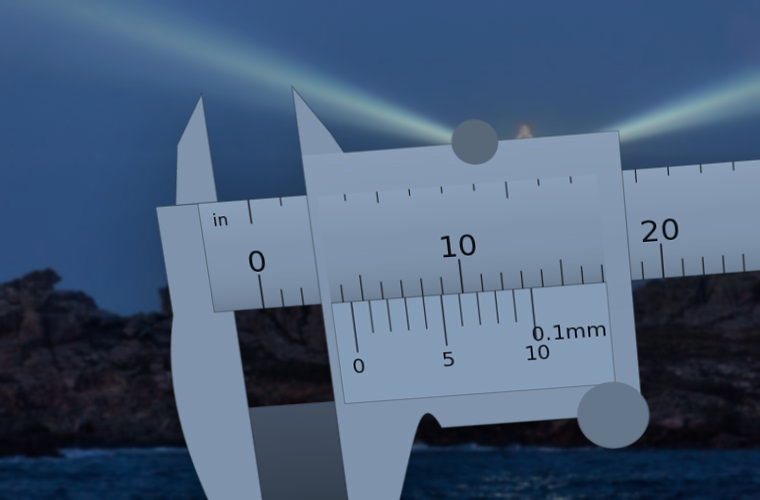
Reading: 4.4 mm
